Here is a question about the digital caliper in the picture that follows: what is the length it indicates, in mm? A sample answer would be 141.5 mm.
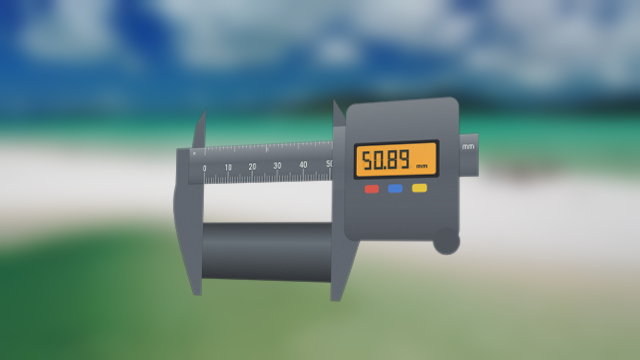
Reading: 50.89 mm
